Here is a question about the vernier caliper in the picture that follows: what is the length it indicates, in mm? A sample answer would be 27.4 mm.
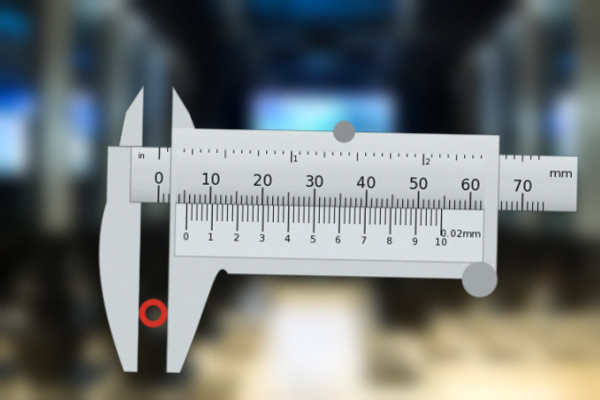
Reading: 5.5 mm
